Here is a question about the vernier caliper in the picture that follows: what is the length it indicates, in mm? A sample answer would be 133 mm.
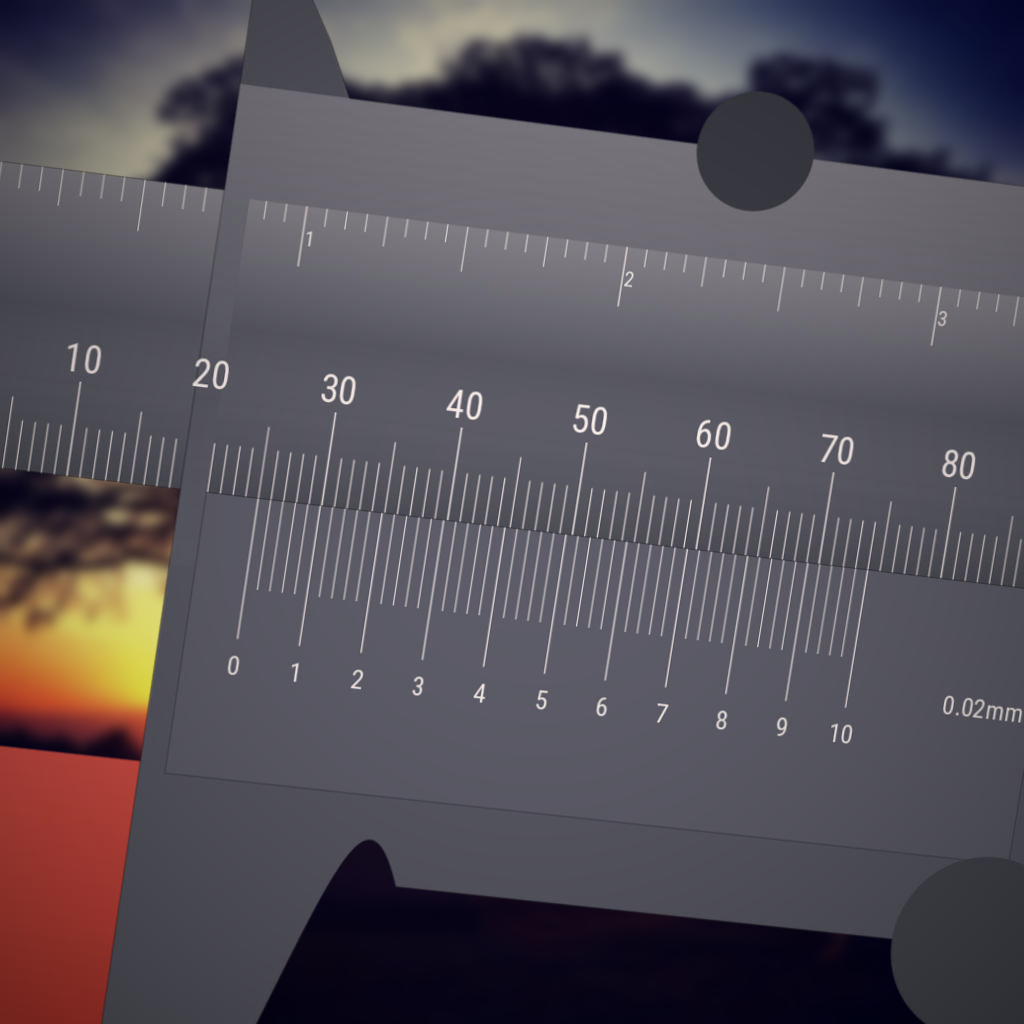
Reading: 25.0 mm
